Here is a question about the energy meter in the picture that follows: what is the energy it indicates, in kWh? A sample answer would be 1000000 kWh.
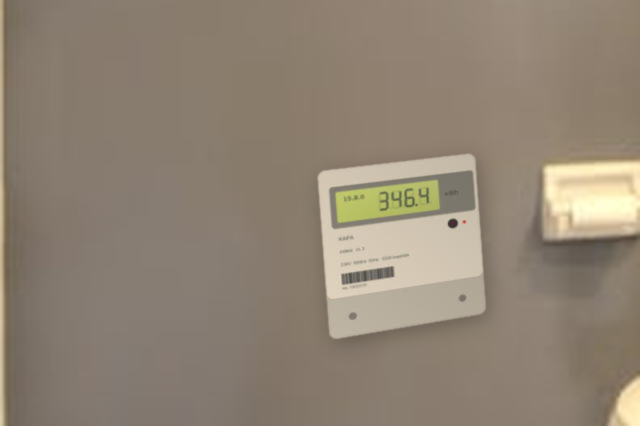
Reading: 346.4 kWh
